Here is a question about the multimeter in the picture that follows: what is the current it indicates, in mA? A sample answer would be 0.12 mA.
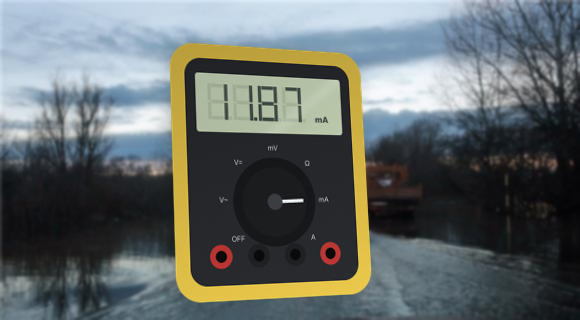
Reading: 11.87 mA
